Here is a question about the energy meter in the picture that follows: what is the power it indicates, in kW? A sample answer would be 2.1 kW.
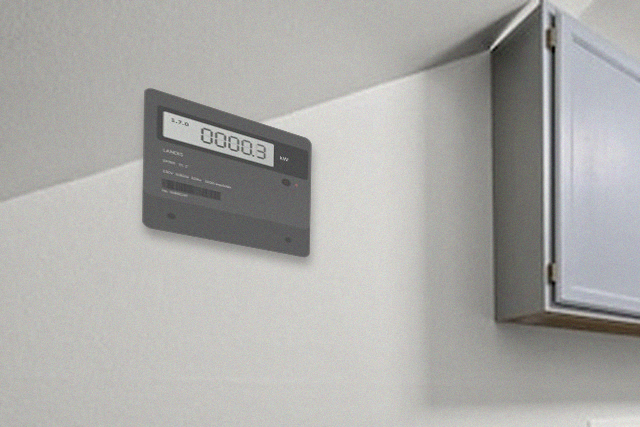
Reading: 0.3 kW
